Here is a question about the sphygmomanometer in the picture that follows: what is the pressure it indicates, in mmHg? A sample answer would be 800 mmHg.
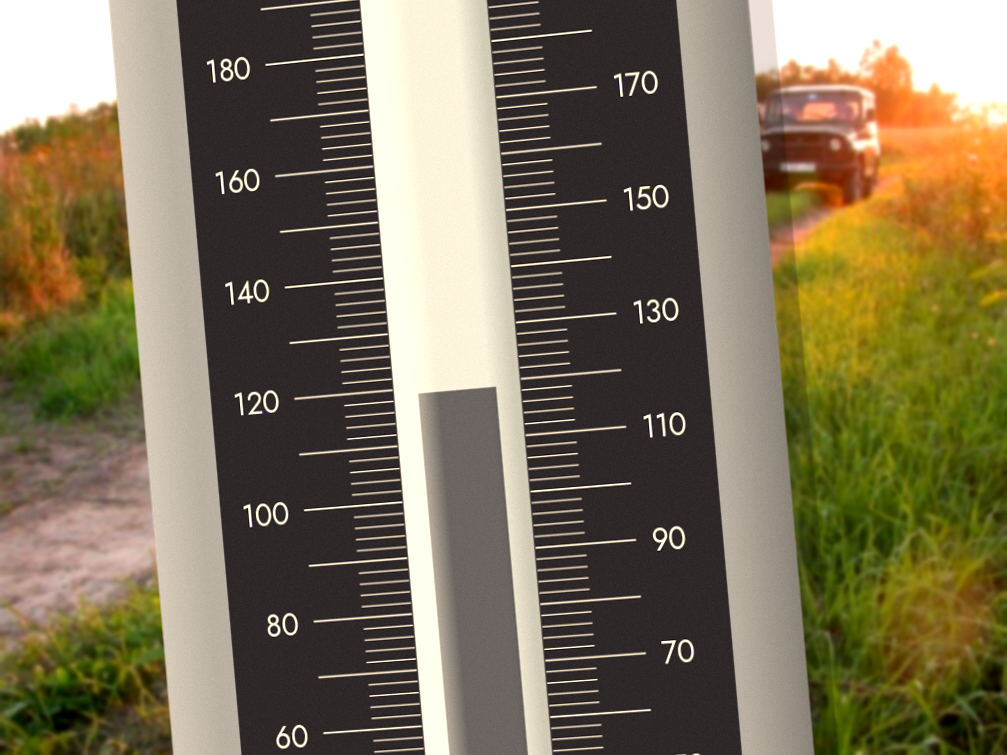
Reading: 119 mmHg
